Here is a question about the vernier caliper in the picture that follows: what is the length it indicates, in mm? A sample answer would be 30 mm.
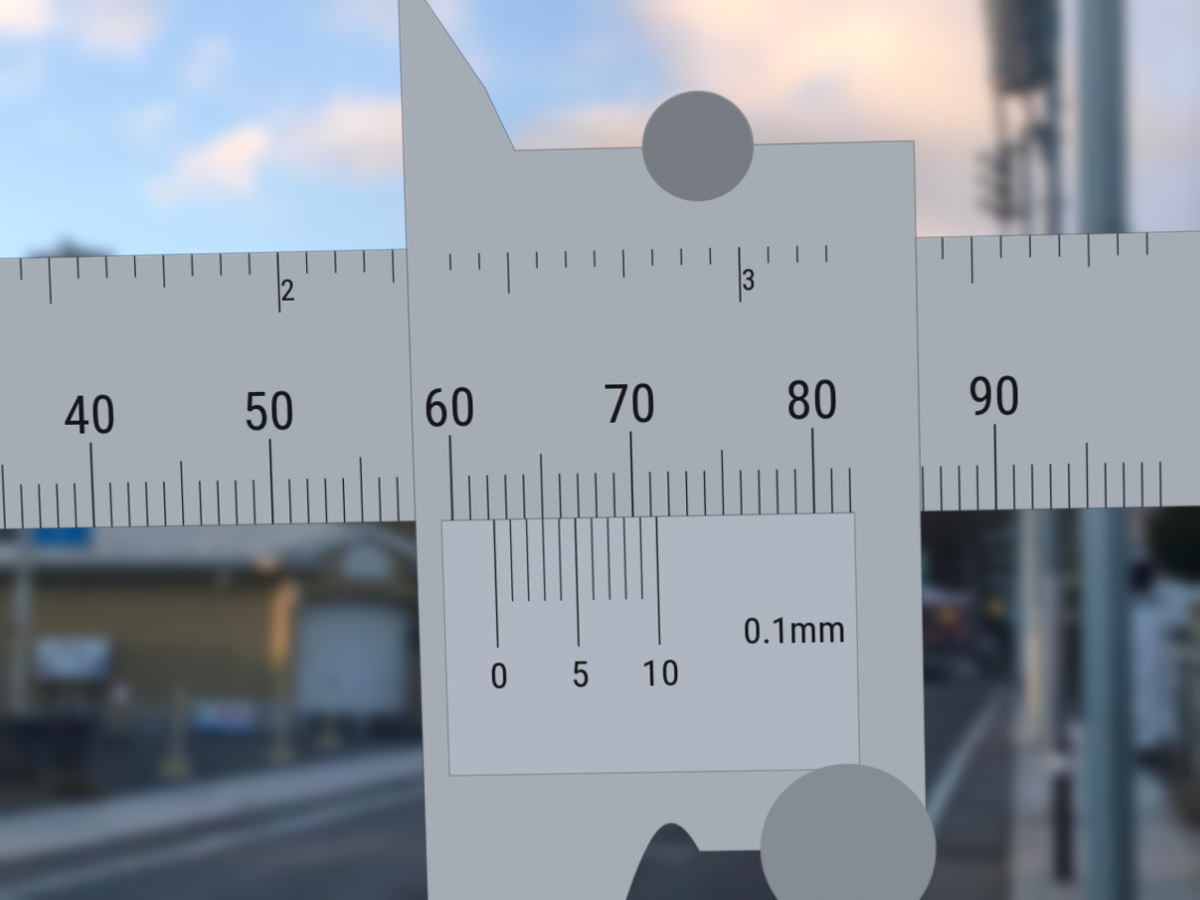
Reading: 62.3 mm
